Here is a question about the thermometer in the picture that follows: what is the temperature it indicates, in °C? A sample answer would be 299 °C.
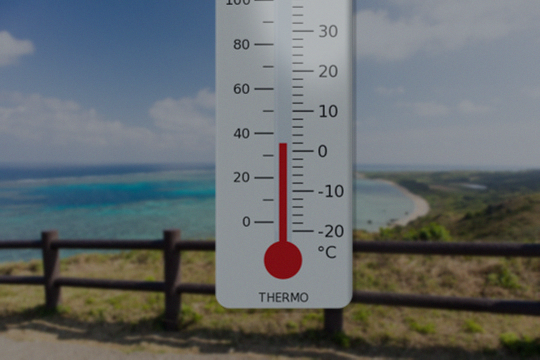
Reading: 2 °C
